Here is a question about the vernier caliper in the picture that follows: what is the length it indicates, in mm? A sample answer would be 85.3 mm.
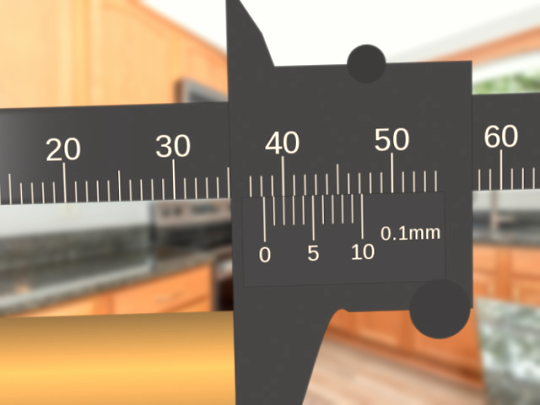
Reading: 38.2 mm
